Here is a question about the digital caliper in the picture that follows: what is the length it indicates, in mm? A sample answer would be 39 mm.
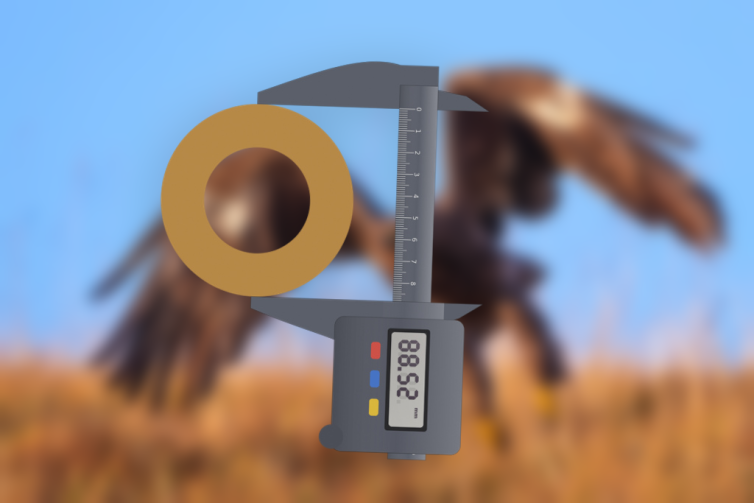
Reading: 88.52 mm
